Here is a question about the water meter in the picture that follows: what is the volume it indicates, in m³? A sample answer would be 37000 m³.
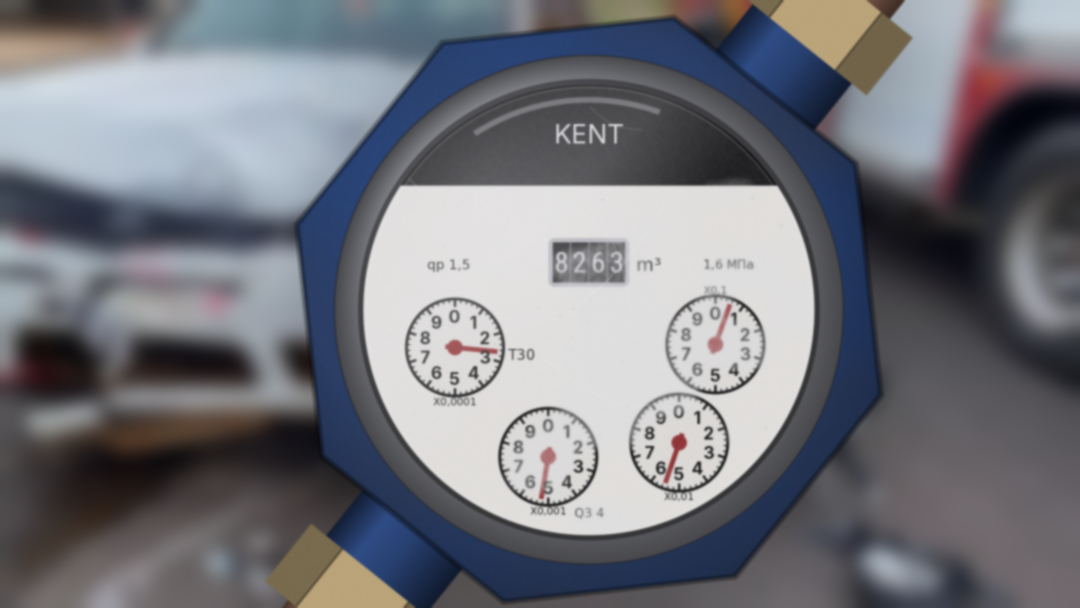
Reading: 8263.0552 m³
